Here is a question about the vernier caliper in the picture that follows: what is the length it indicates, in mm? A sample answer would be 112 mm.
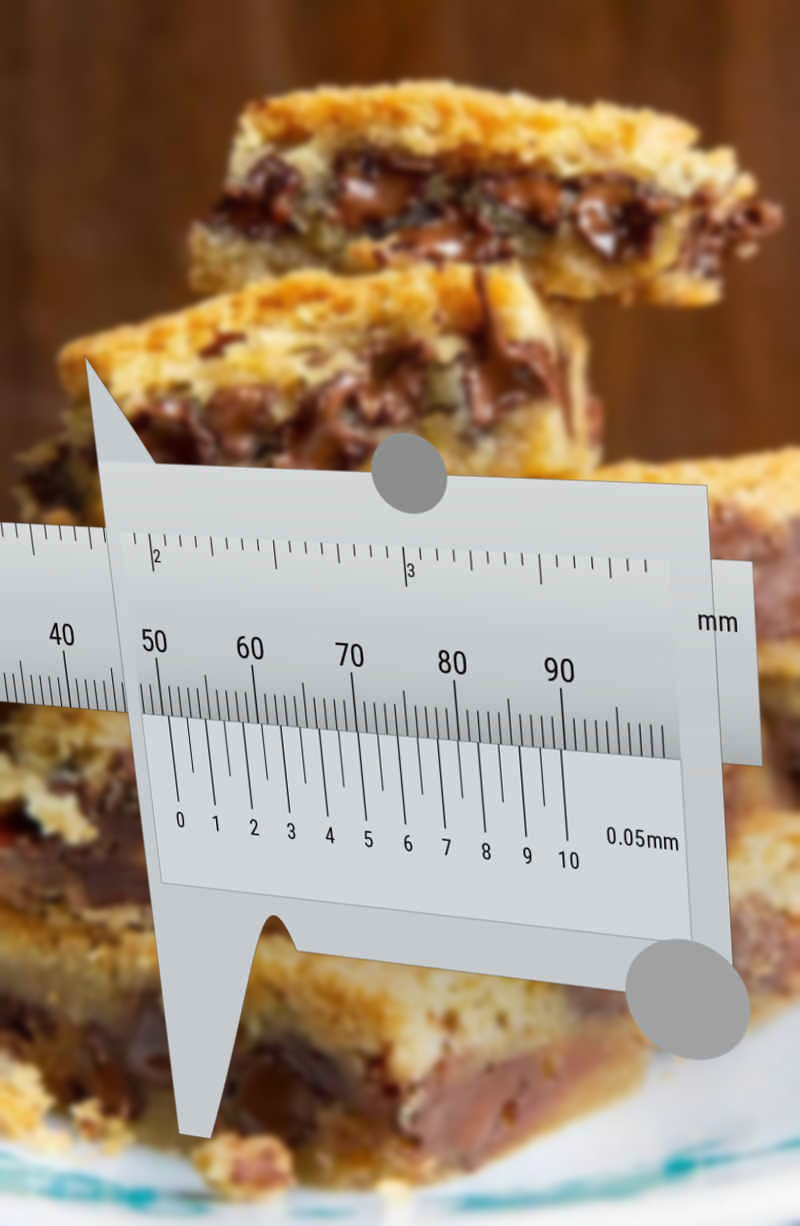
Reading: 50.6 mm
